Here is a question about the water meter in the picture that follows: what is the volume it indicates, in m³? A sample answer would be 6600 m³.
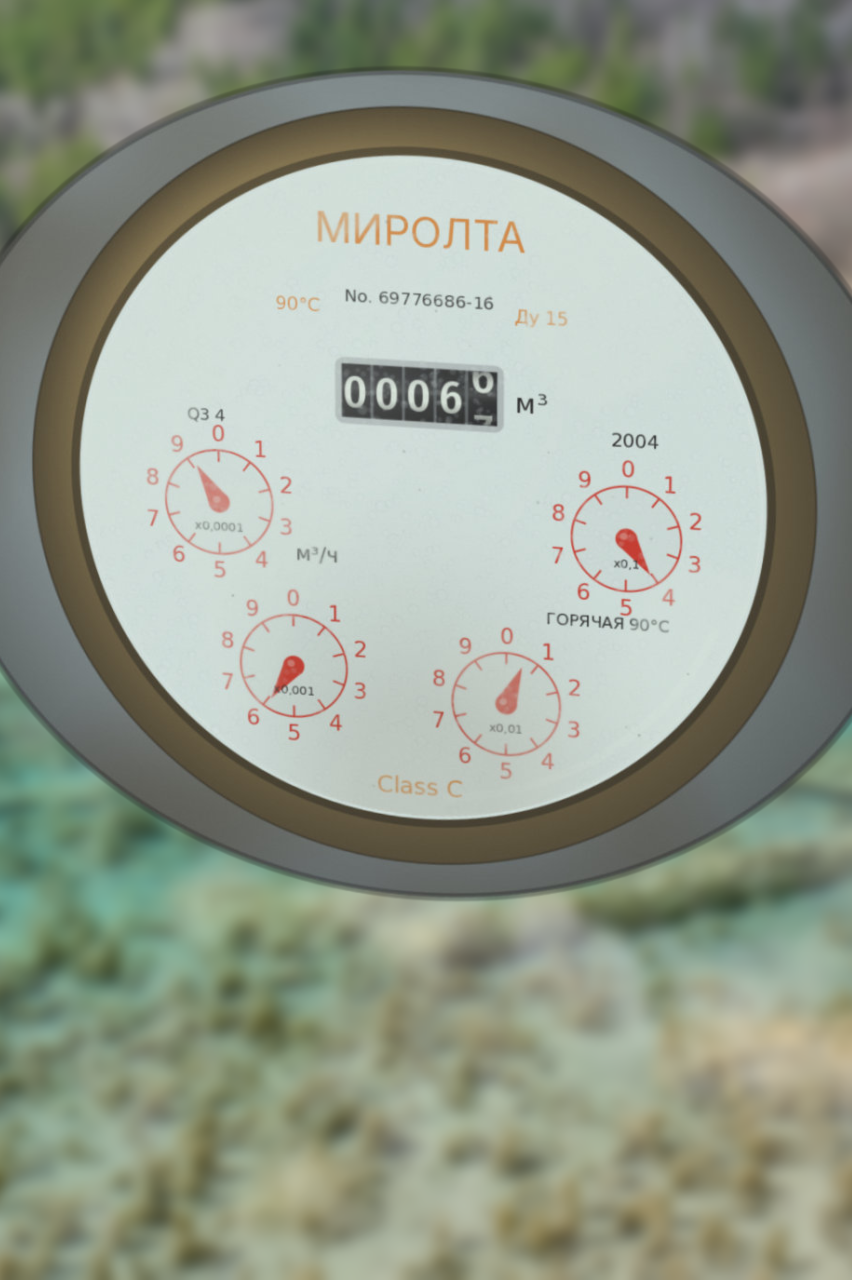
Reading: 66.4059 m³
